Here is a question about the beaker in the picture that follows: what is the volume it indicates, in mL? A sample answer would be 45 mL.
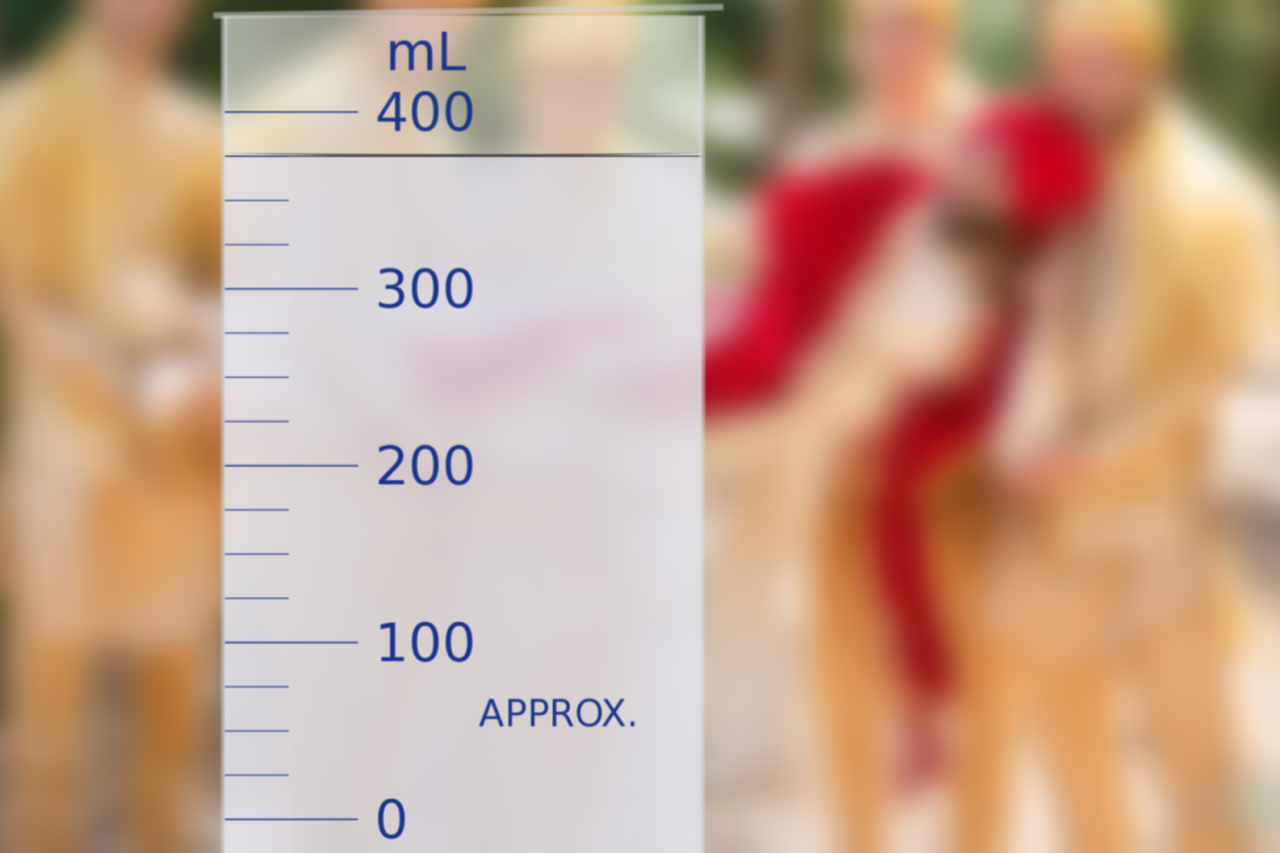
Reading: 375 mL
